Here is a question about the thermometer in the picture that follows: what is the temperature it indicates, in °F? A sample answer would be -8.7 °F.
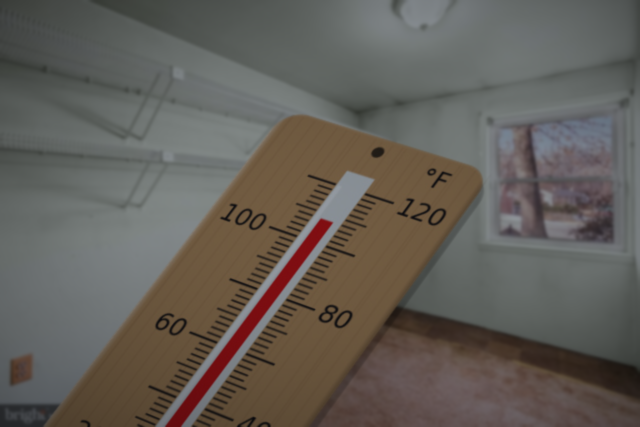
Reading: 108 °F
